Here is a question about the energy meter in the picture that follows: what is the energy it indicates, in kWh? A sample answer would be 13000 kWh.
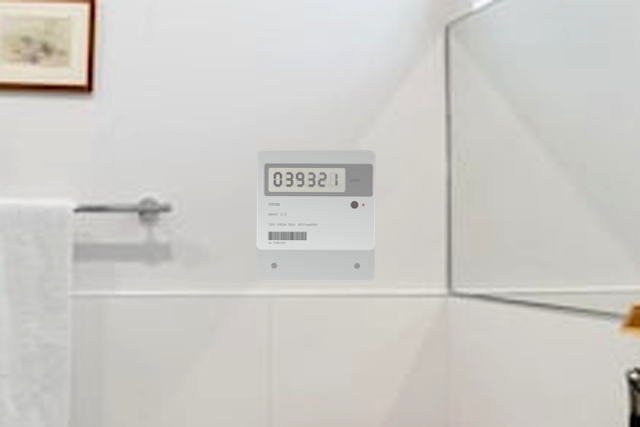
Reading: 39321 kWh
